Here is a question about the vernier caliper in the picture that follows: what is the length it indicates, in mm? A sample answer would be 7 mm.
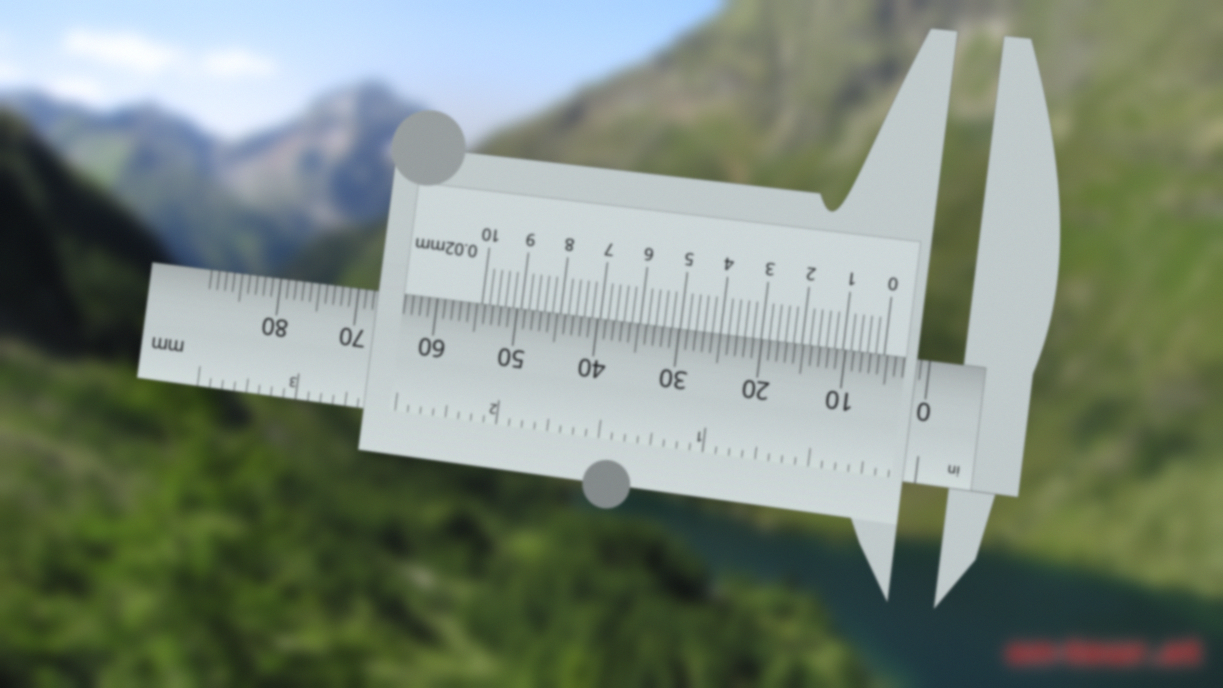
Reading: 5.4 mm
